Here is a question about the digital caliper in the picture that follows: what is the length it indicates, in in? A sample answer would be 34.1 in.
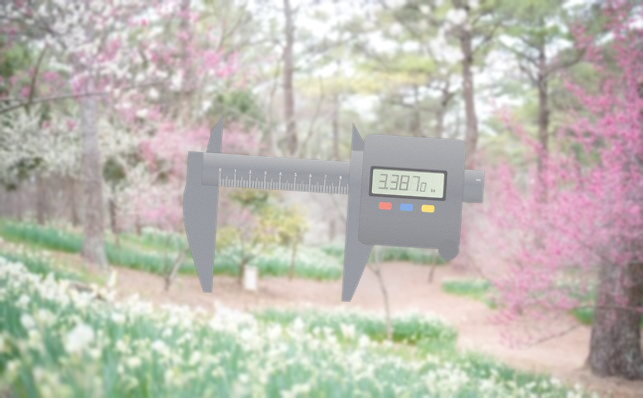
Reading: 3.3870 in
